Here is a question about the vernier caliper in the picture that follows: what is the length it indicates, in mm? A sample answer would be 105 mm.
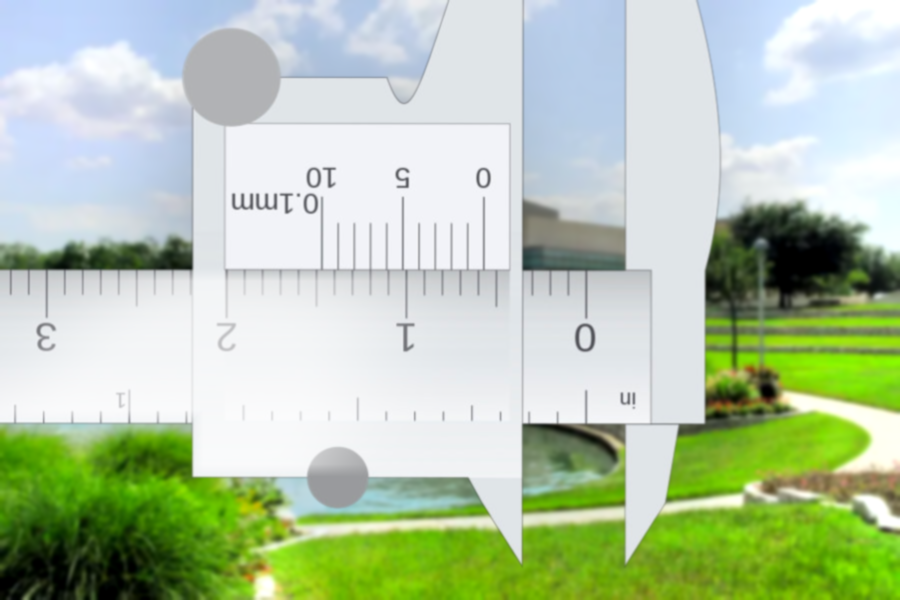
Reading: 5.7 mm
